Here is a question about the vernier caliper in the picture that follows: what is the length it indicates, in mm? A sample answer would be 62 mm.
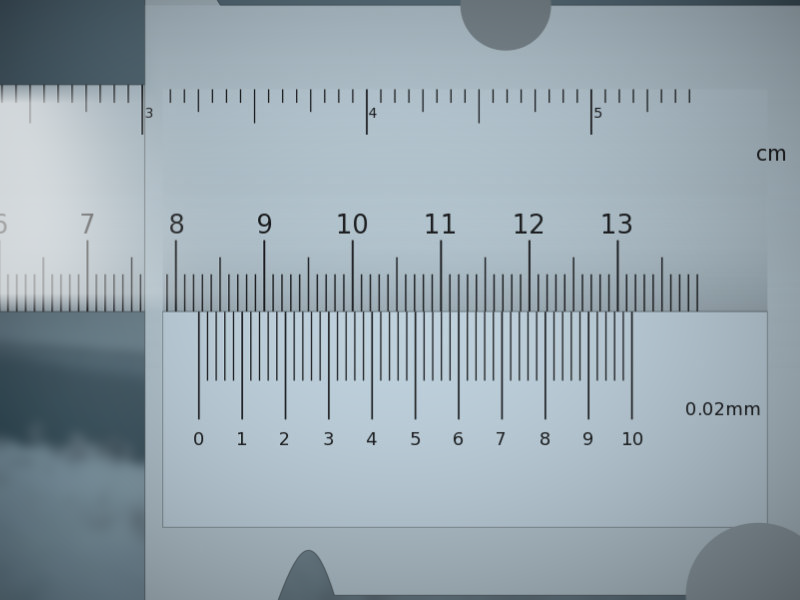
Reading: 82.6 mm
